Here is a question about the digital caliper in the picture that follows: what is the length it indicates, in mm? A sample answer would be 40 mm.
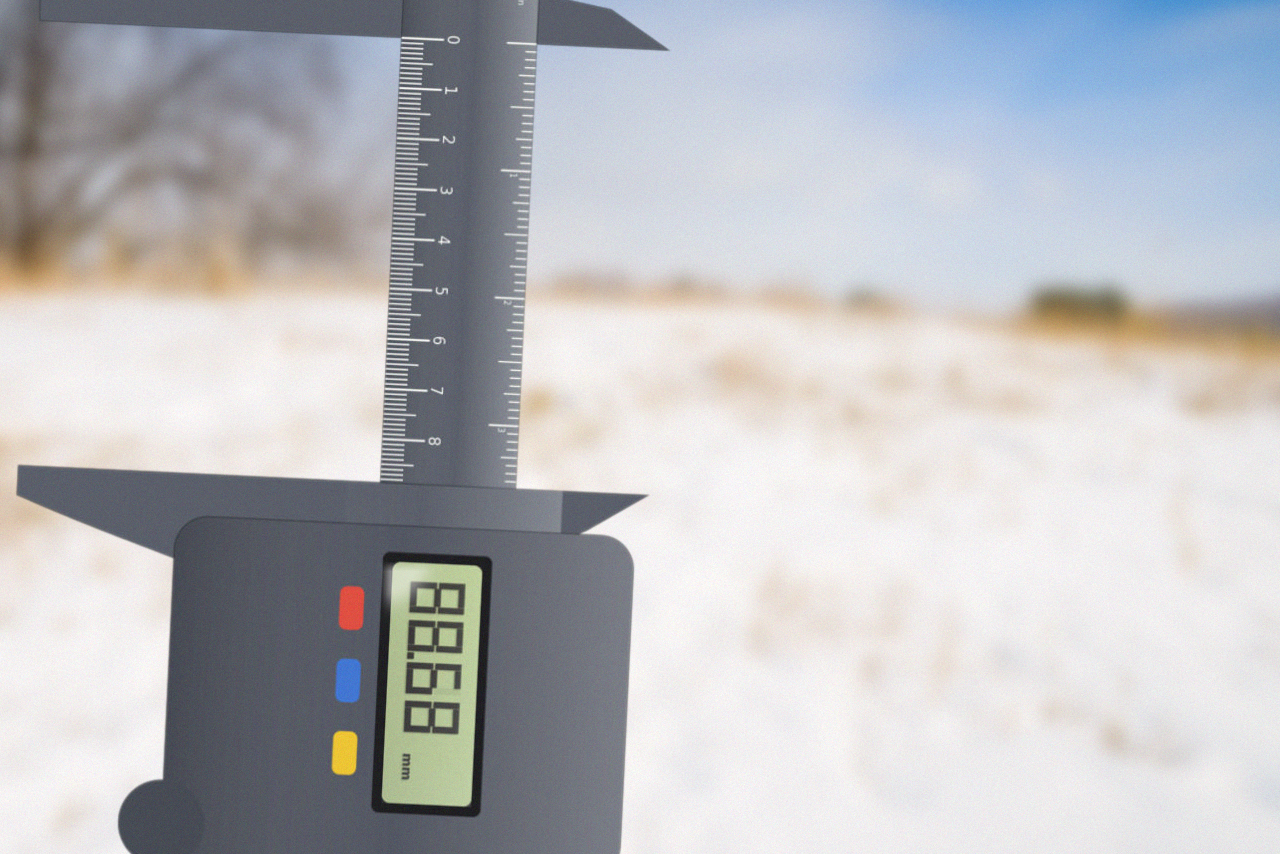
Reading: 88.68 mm
